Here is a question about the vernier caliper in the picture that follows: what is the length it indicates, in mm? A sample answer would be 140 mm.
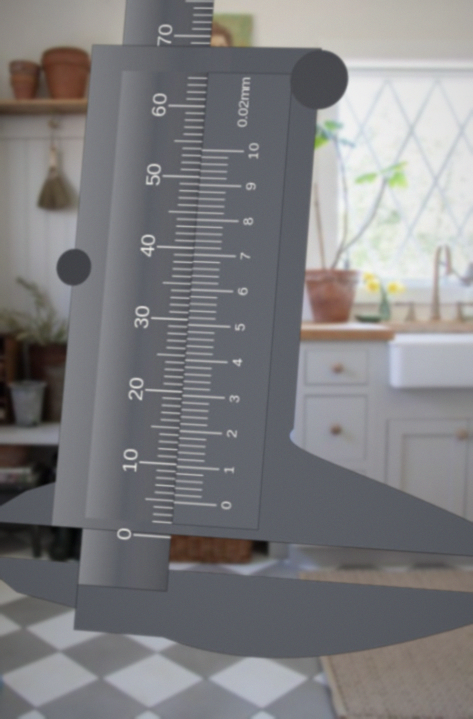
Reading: 4.8 mm
